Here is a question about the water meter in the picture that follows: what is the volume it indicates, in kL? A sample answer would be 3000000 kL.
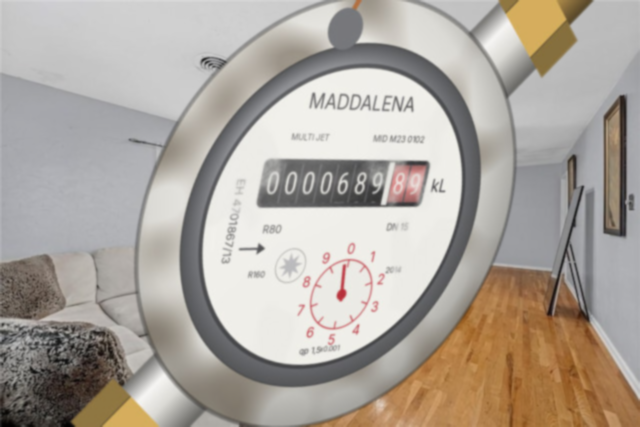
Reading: 689.889 kL
